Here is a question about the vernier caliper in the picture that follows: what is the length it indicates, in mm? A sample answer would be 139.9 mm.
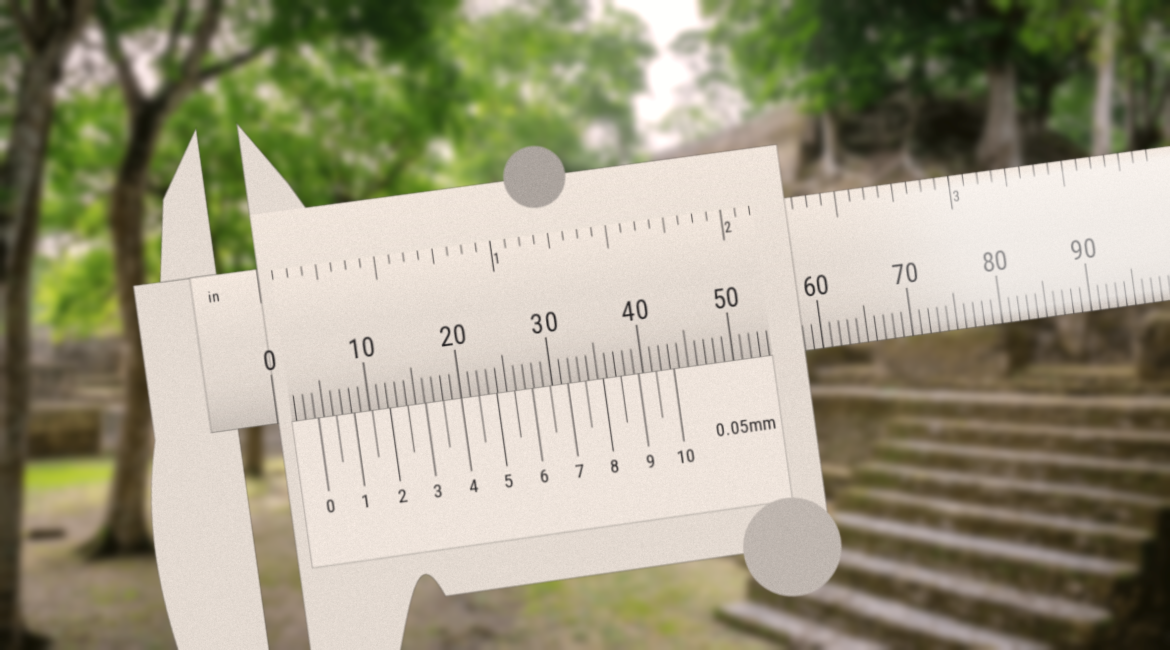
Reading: 4.4 mm
